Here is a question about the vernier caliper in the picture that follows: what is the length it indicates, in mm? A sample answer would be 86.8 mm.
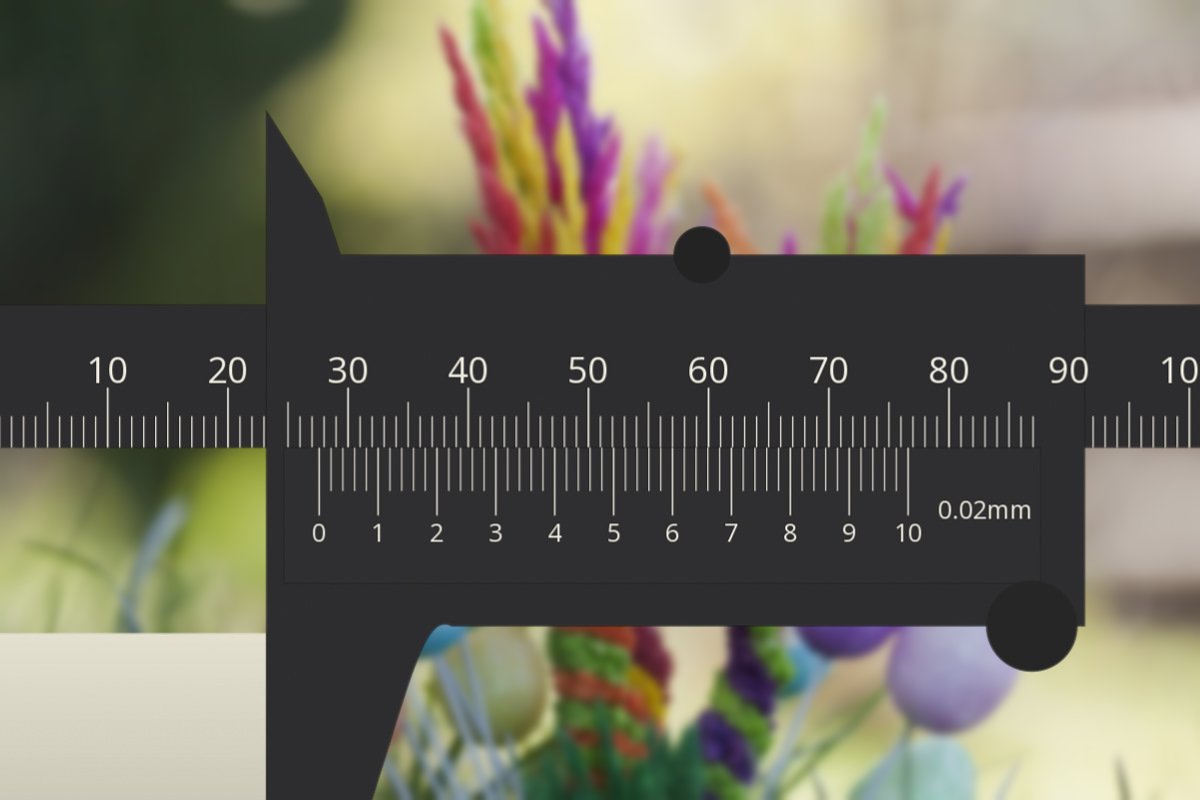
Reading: 27.6 mm
